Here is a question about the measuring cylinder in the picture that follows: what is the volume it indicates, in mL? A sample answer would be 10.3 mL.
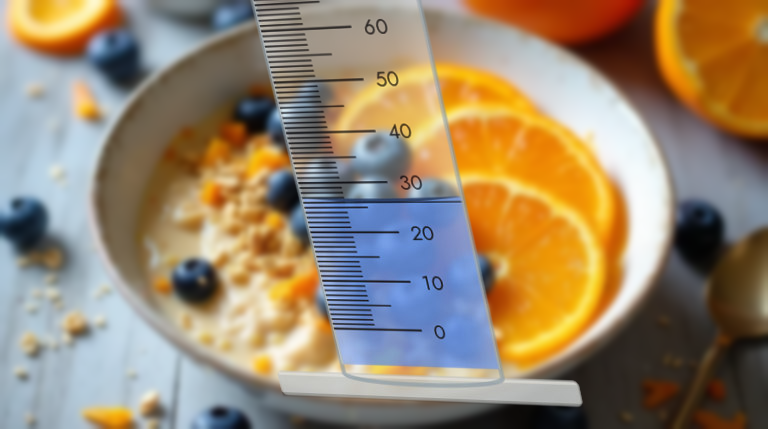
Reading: 26 mL
